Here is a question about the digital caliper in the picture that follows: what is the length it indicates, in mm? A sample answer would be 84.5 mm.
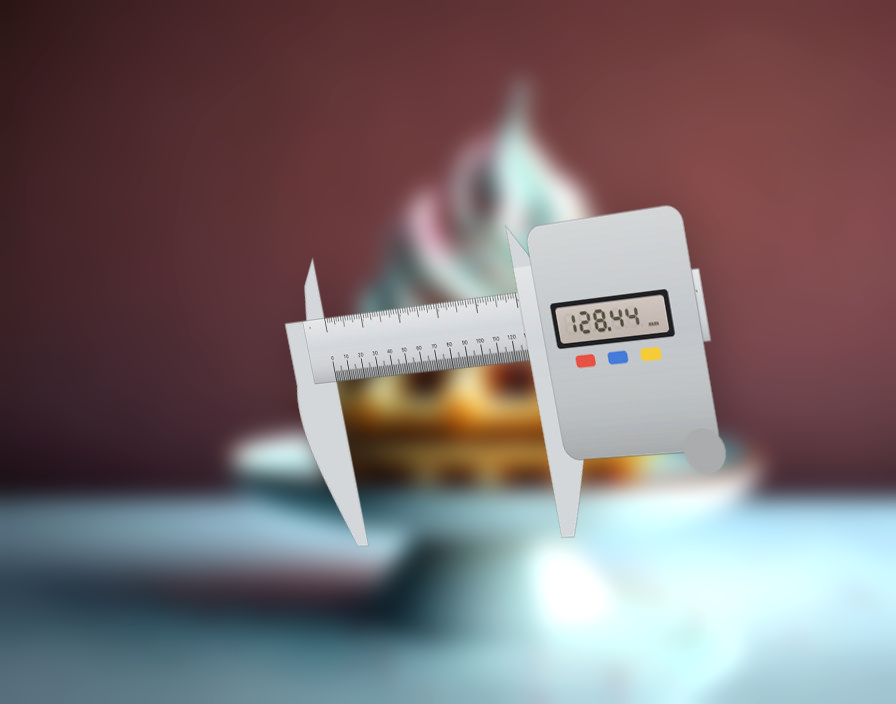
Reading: 128.44 mm
